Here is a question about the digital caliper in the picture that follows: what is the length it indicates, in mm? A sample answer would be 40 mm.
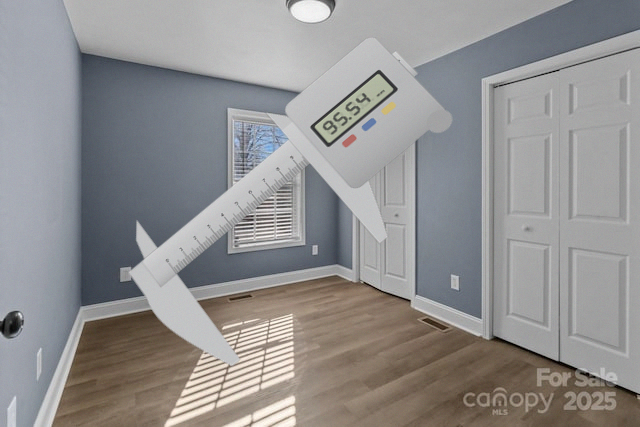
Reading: 95.54 mm
